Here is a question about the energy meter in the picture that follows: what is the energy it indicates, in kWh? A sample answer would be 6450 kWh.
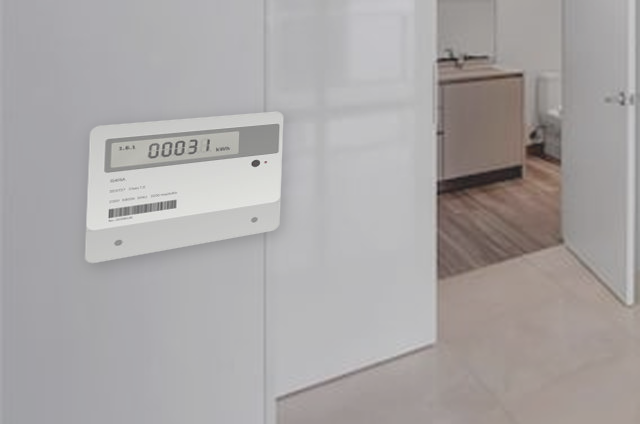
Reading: 31 kWh
